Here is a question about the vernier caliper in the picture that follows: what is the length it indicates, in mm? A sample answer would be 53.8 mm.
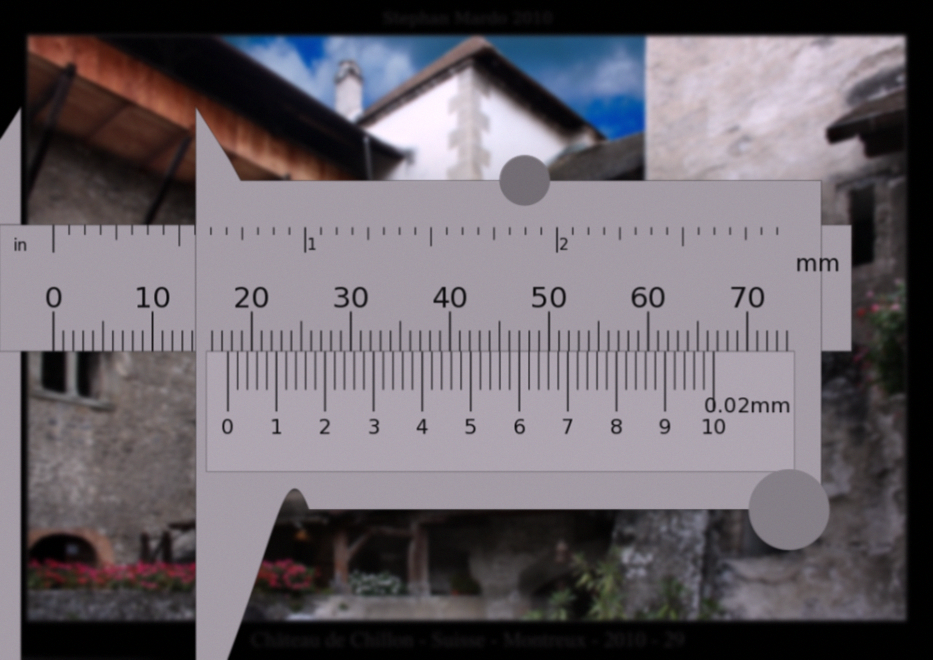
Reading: 17.6 mm
